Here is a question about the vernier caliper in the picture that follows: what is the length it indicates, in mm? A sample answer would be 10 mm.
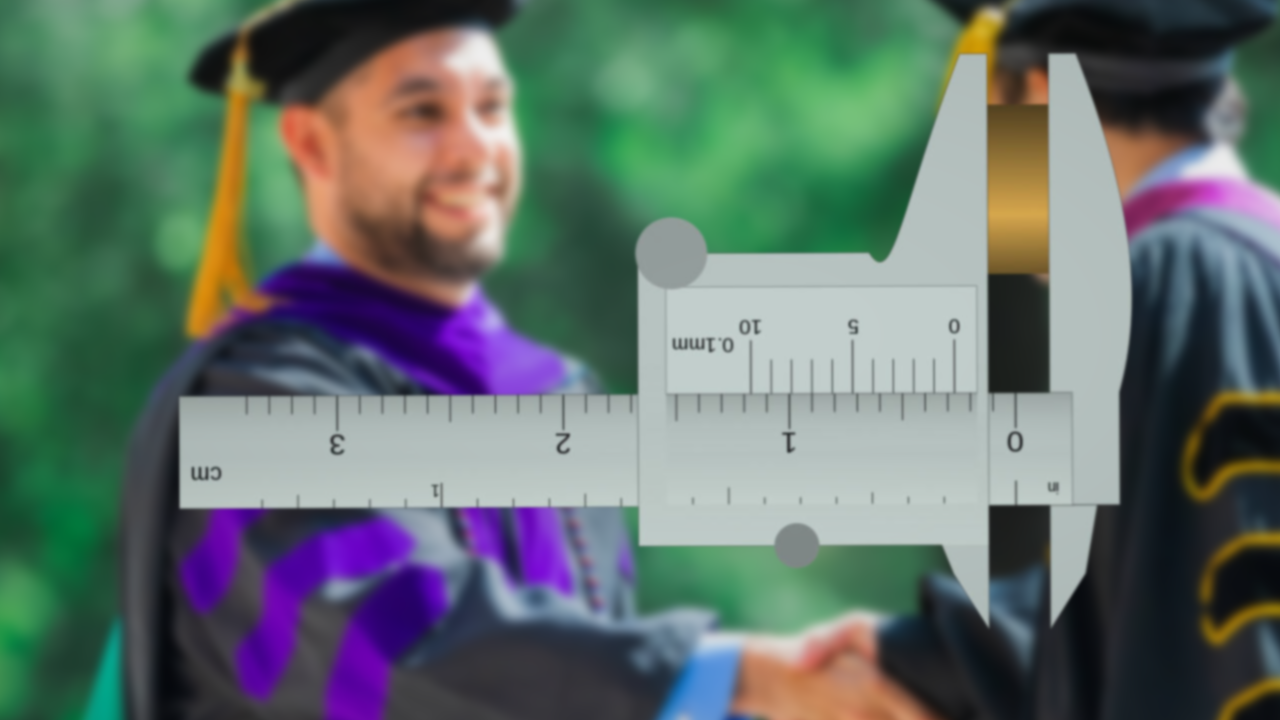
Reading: 2.7 mm
